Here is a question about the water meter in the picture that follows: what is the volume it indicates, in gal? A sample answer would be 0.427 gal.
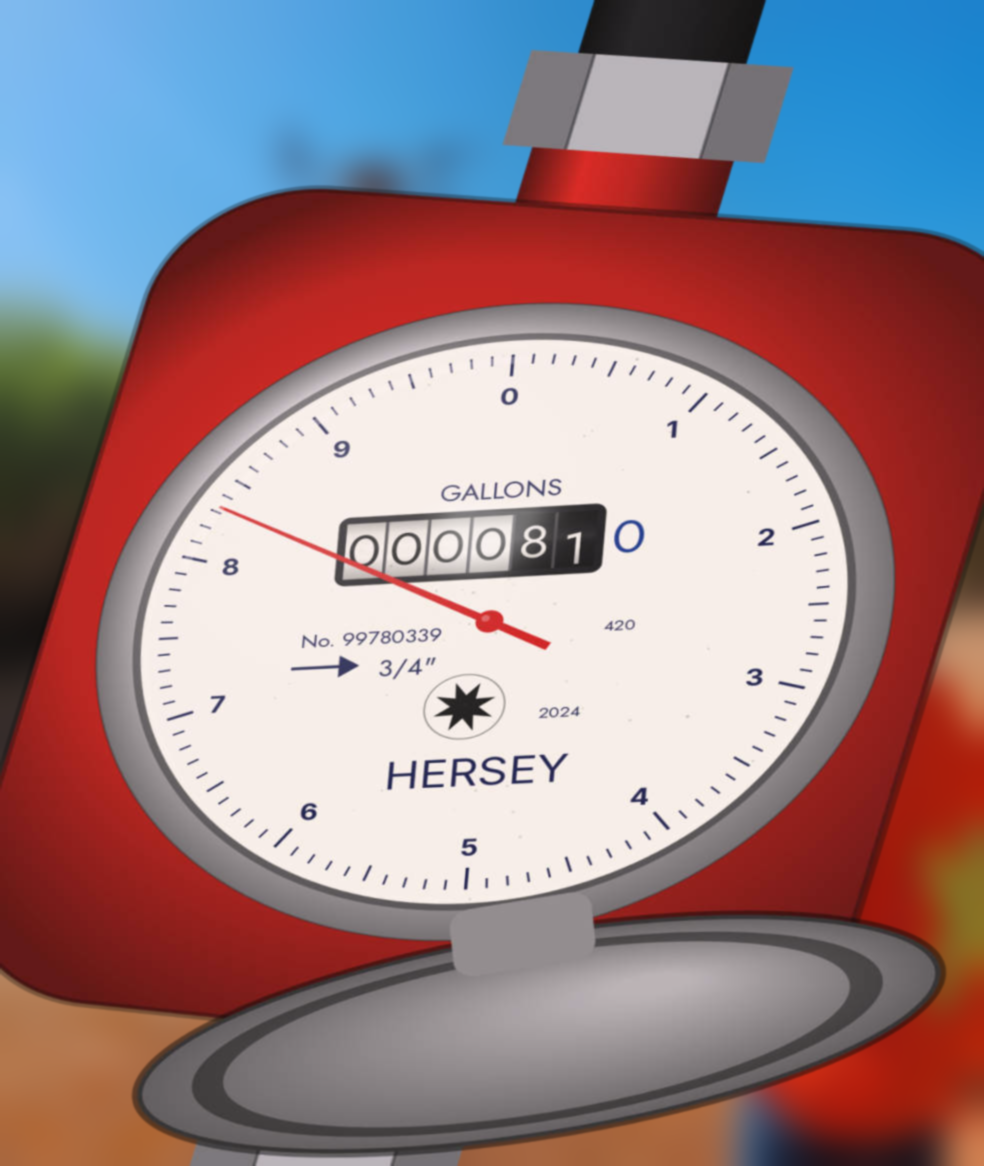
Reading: 808.3 gal
